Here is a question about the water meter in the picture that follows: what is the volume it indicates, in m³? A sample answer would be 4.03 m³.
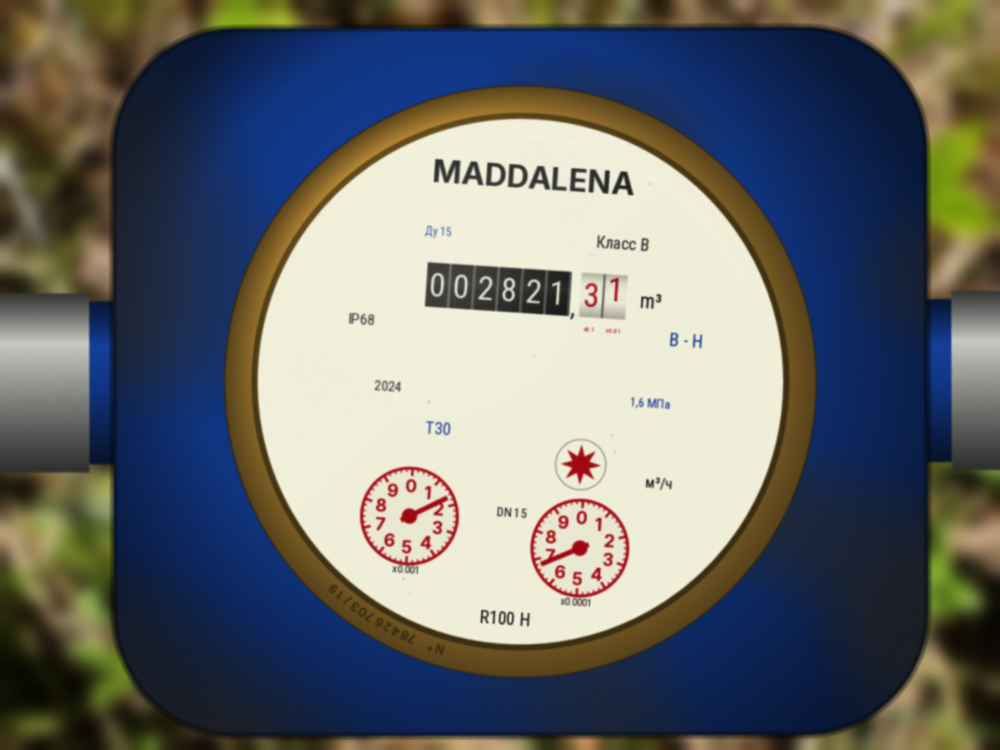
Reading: 2821.3116 m³
